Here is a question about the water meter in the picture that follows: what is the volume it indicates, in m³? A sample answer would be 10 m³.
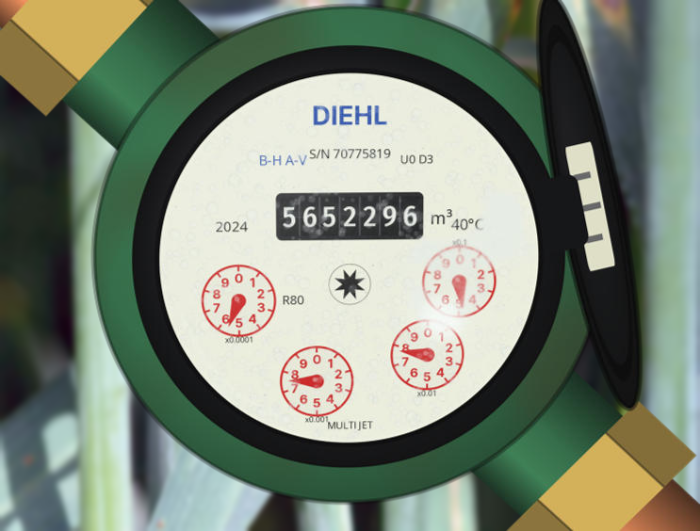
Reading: 5652296.4775 m³
